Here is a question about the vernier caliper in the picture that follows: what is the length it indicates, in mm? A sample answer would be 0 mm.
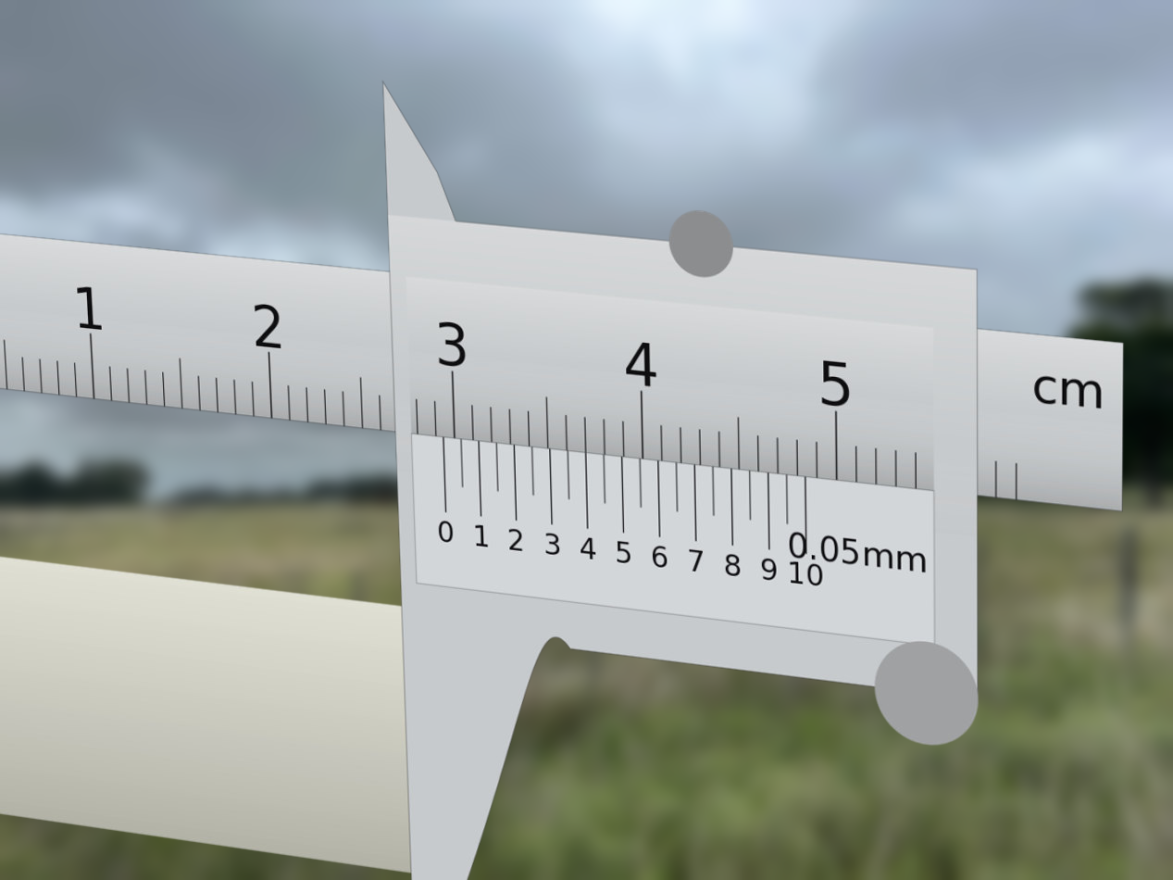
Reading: 29.4 mm
